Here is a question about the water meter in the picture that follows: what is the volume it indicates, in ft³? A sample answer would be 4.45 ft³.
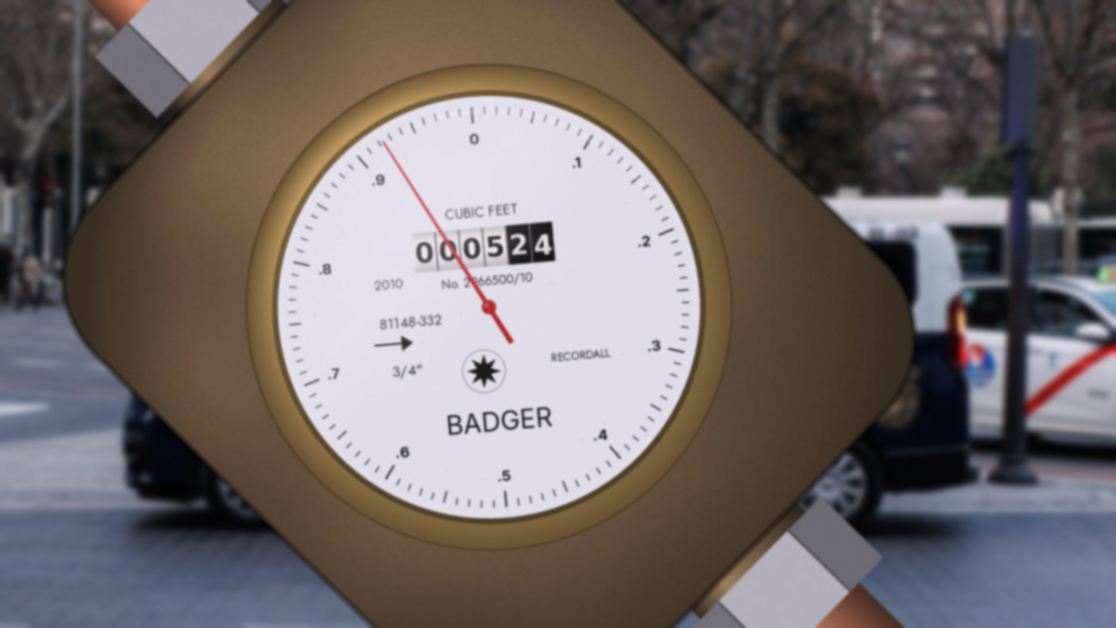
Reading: 523.92 ft³
